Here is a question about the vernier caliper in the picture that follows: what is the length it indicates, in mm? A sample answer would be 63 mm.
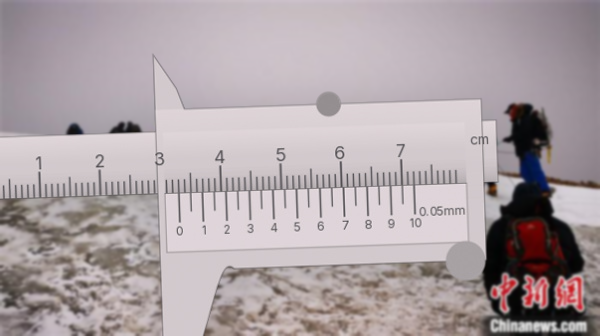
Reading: 33.0 mm
